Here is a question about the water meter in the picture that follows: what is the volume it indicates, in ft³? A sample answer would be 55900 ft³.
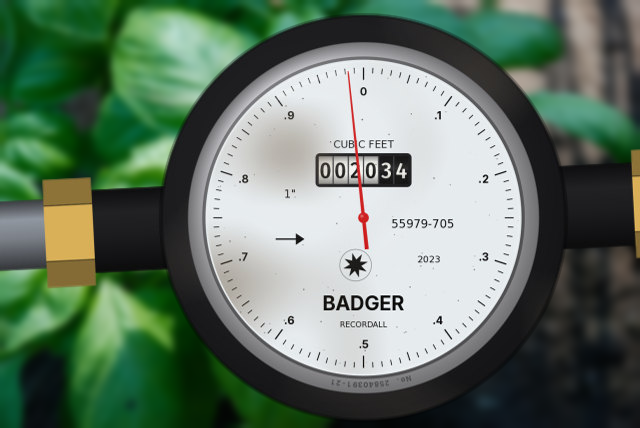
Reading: 2033.98 ft³
